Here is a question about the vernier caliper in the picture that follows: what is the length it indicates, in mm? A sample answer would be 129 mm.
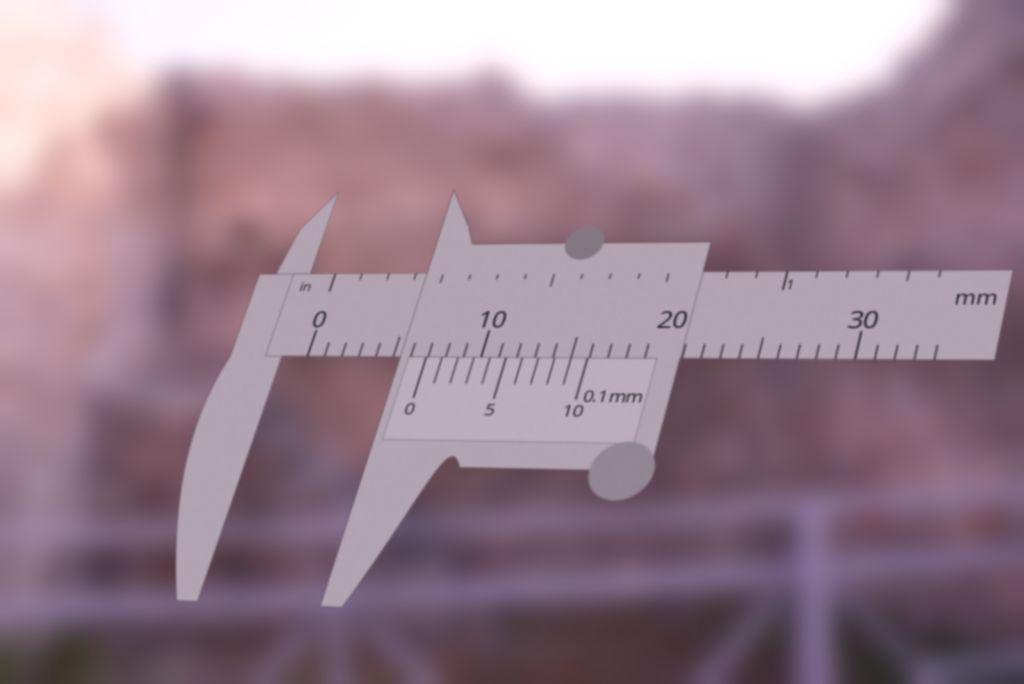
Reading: 6.9 mm
